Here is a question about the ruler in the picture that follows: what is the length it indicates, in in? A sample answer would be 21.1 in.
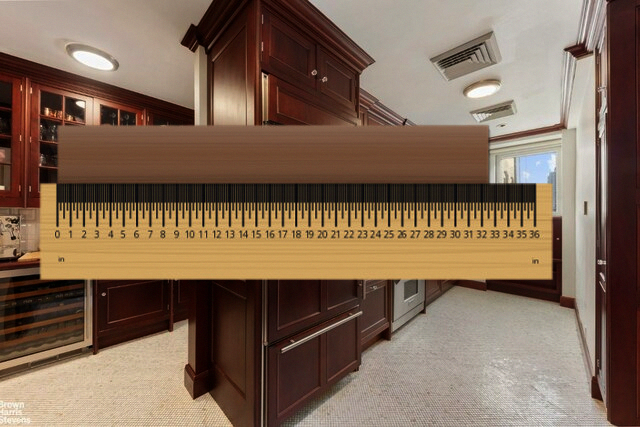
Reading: 32.5 in
